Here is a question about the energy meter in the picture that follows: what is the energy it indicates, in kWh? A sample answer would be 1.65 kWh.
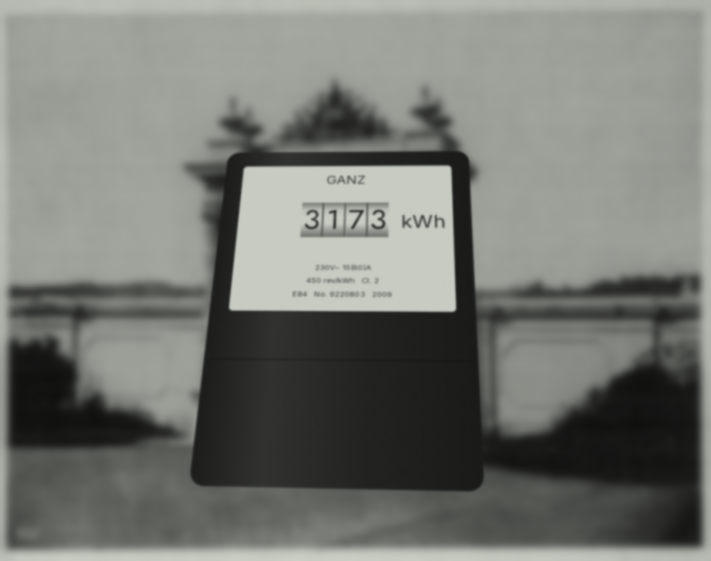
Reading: 3173 kWh
